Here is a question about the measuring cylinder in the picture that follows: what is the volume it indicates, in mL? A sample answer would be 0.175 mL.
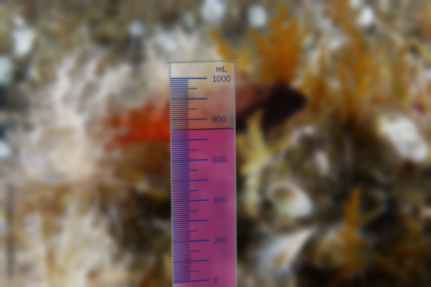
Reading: 750 mL
